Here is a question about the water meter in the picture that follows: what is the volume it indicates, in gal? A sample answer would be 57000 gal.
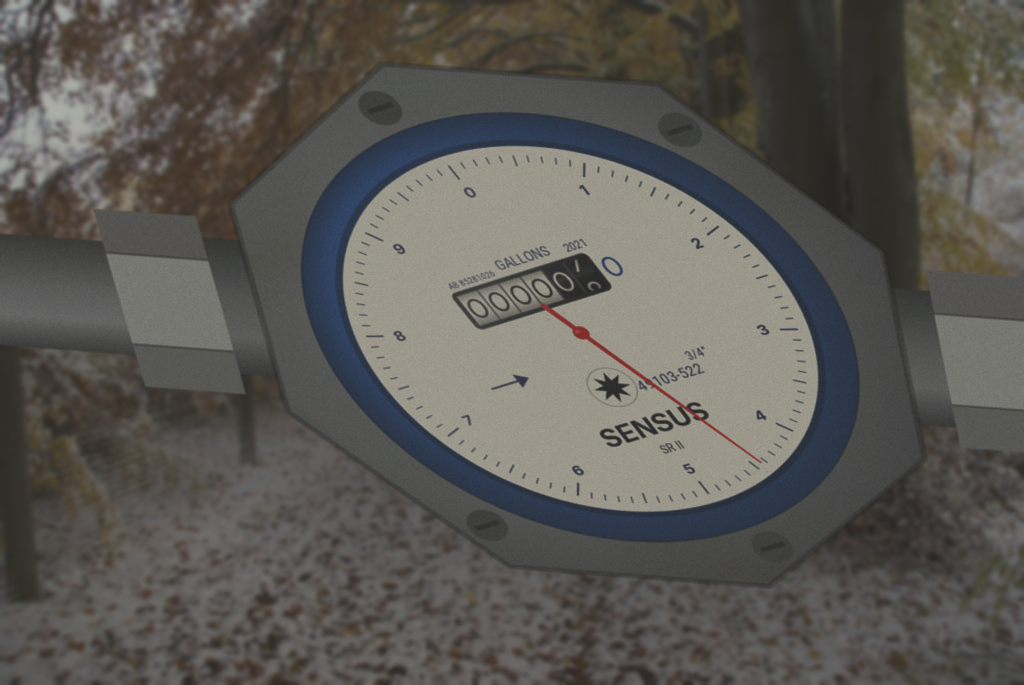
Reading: 74.4 gal
